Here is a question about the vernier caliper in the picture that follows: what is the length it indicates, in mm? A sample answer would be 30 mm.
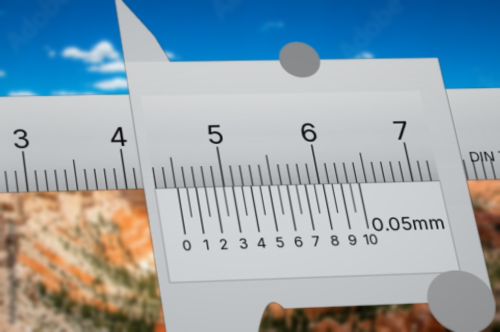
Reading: 45.2 mm
